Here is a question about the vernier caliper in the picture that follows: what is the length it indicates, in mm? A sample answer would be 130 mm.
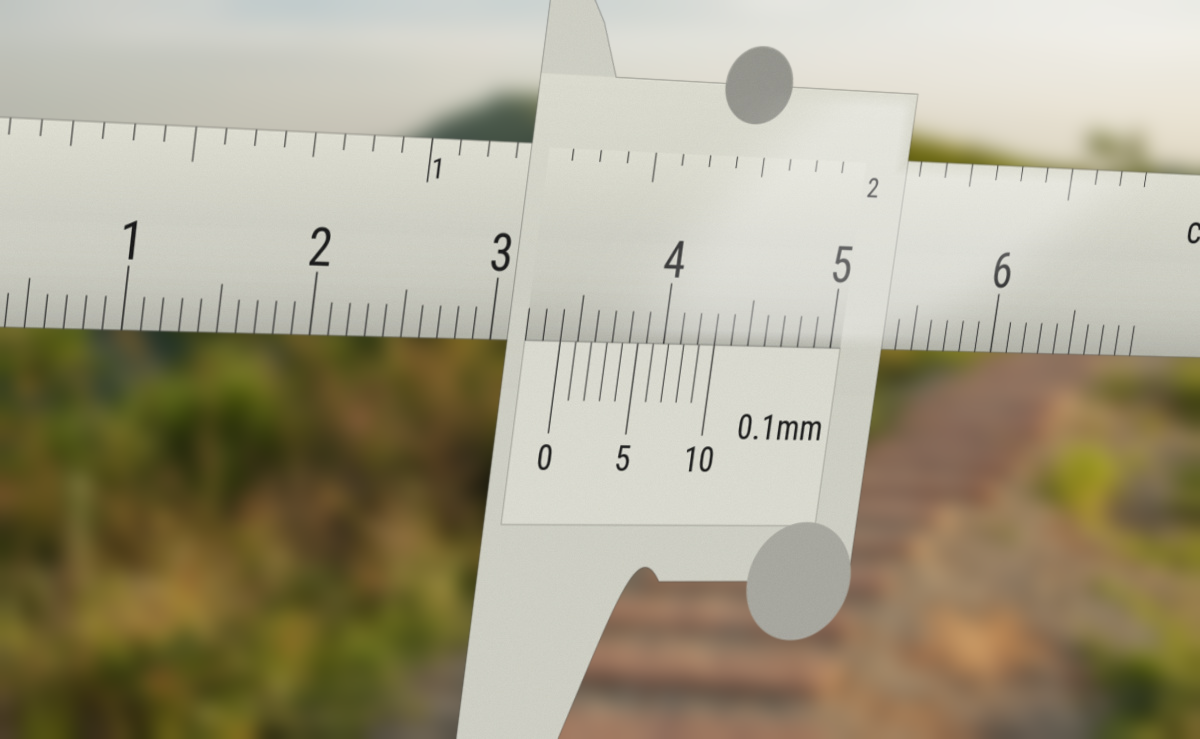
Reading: 34.0 mm
